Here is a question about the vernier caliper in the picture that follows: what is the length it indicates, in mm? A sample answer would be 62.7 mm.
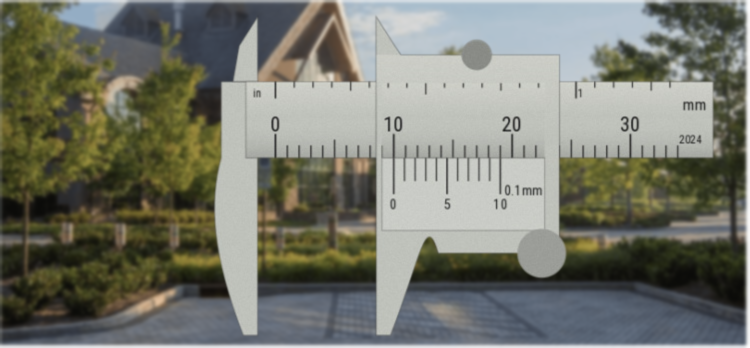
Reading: 10.0 mm
